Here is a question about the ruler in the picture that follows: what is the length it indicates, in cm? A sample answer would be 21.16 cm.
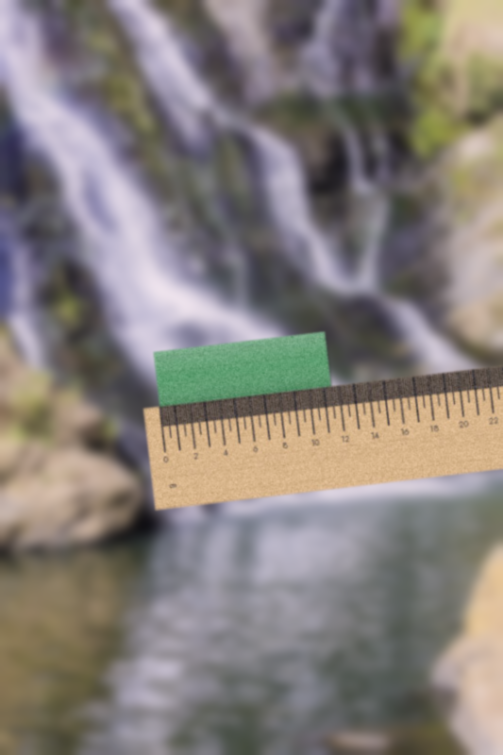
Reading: 11.5 cm
